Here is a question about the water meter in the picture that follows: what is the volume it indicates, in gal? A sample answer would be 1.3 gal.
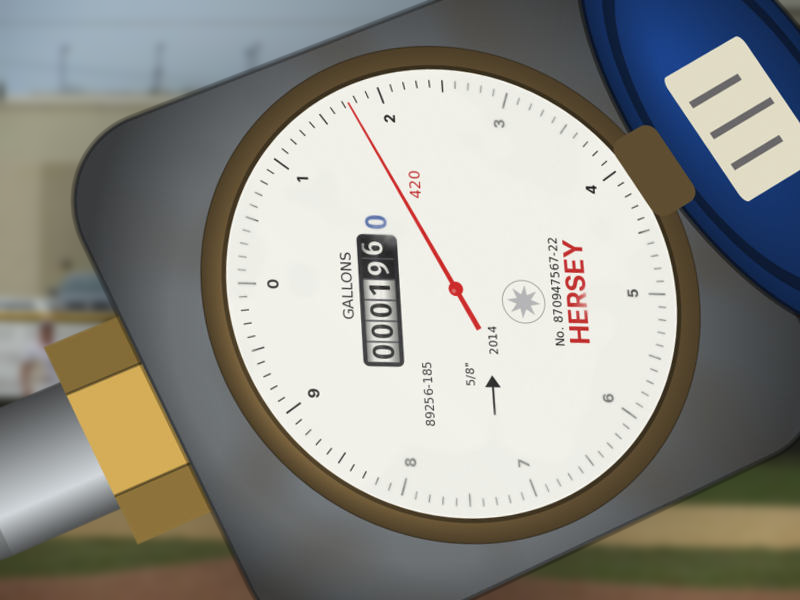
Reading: 1961.7 gal
